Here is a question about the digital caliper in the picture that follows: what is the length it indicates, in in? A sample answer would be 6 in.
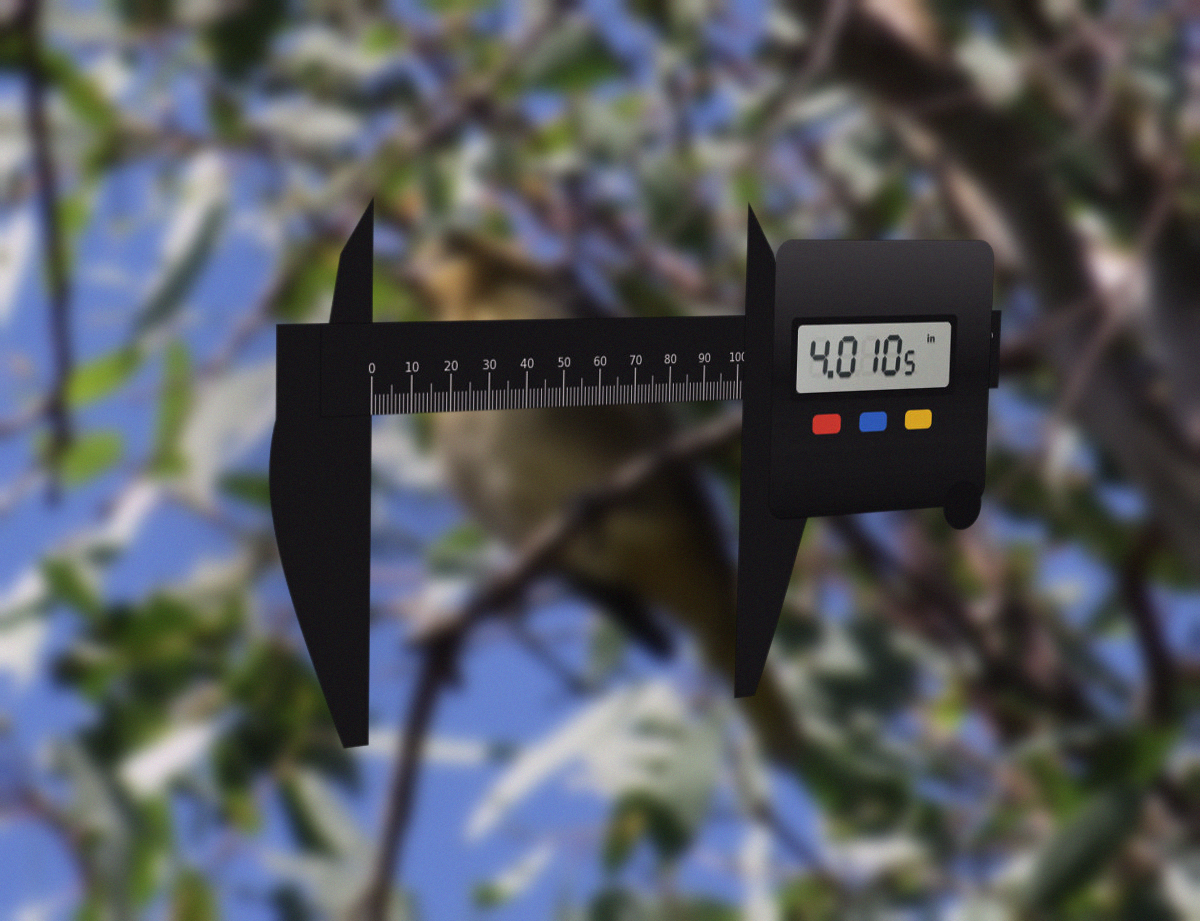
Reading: 4.0105 in
